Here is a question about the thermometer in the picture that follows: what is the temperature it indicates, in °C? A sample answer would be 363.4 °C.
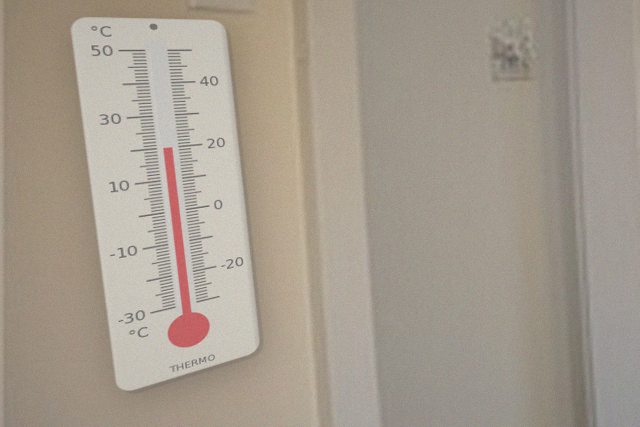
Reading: 20 °C
